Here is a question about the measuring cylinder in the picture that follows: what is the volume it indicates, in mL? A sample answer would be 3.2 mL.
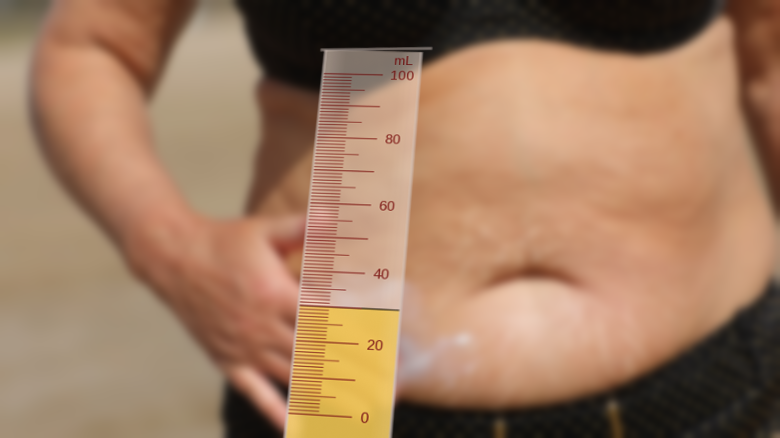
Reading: 30 mL
